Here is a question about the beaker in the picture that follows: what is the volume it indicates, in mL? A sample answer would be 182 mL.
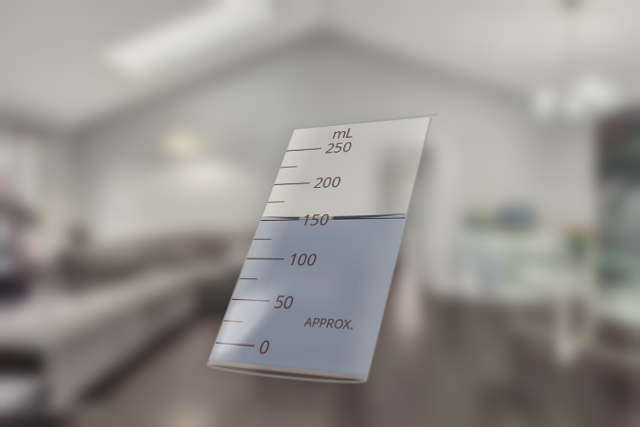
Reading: 150 mL
